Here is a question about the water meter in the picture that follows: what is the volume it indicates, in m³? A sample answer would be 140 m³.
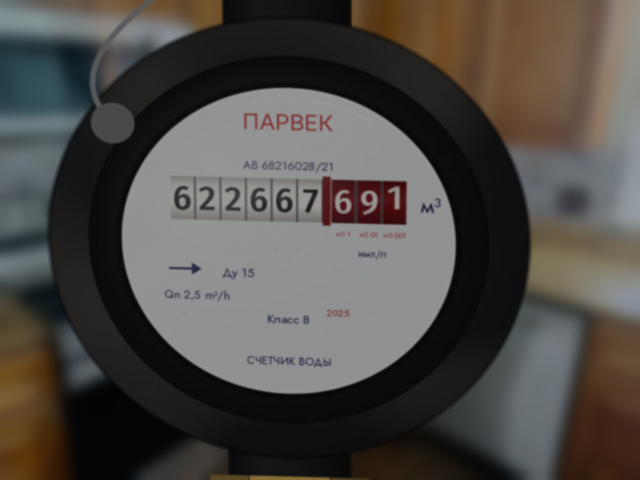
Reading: 622667.691 m³
